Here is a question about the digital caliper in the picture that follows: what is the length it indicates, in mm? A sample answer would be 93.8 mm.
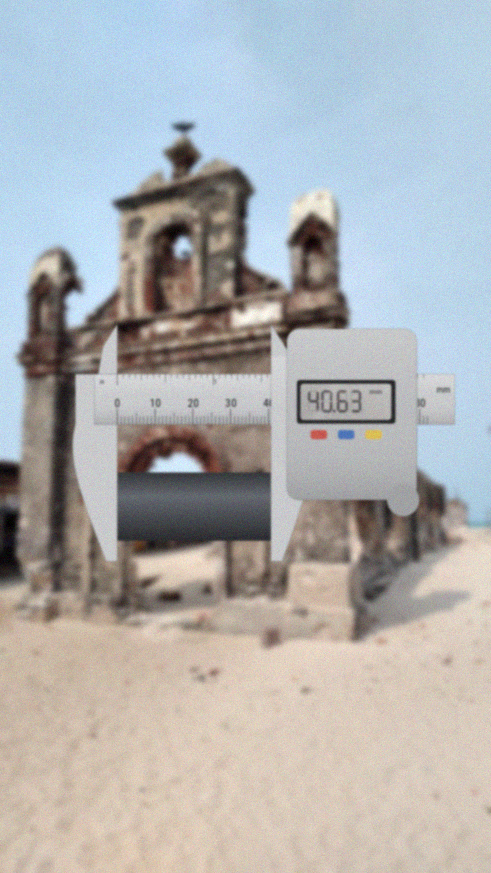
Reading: 40.63 mm
